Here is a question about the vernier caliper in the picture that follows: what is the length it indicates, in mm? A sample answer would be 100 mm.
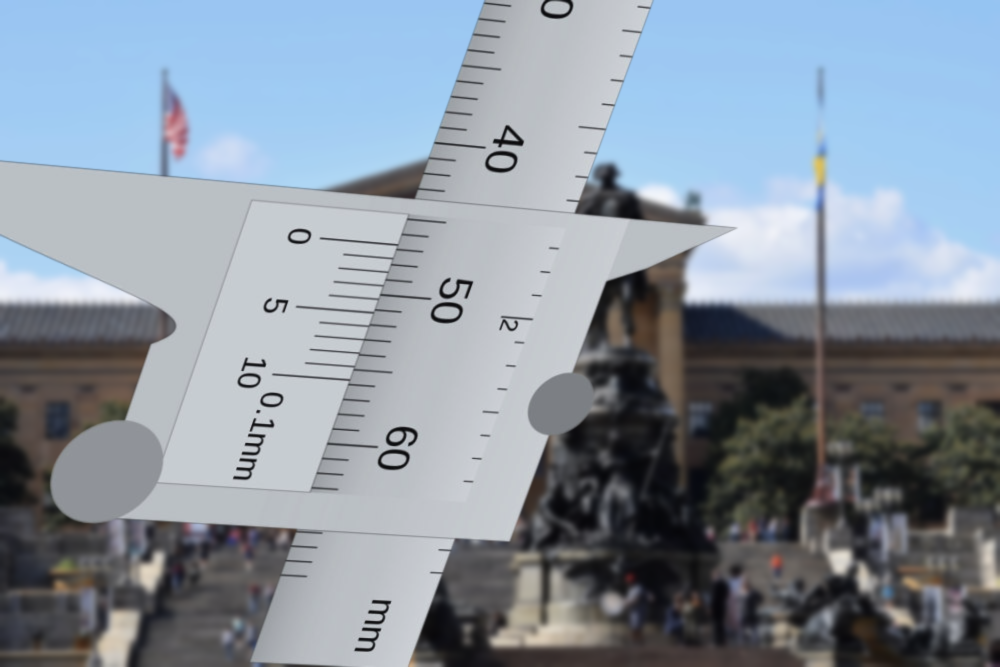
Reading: 46.7 mm
